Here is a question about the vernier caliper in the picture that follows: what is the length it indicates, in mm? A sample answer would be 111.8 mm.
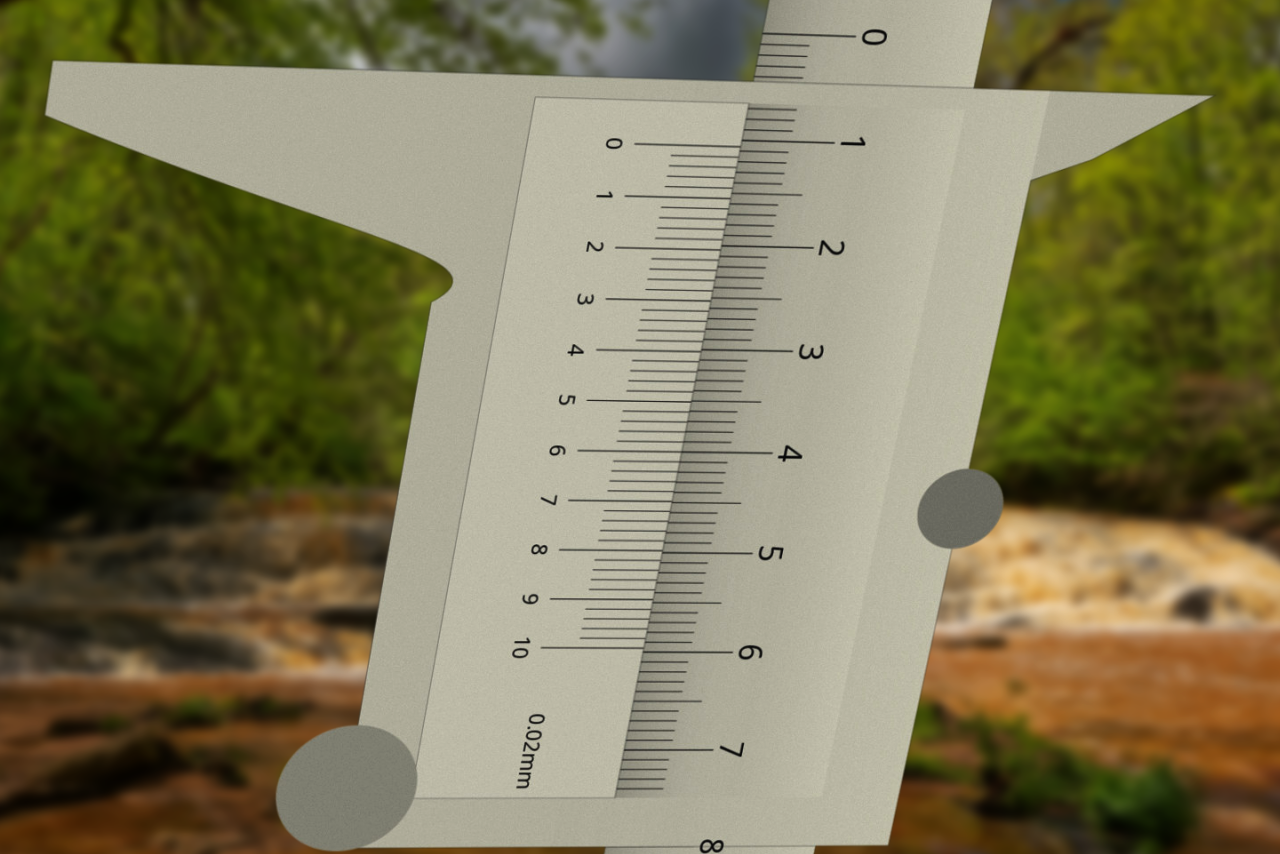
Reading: 10.6 mm
